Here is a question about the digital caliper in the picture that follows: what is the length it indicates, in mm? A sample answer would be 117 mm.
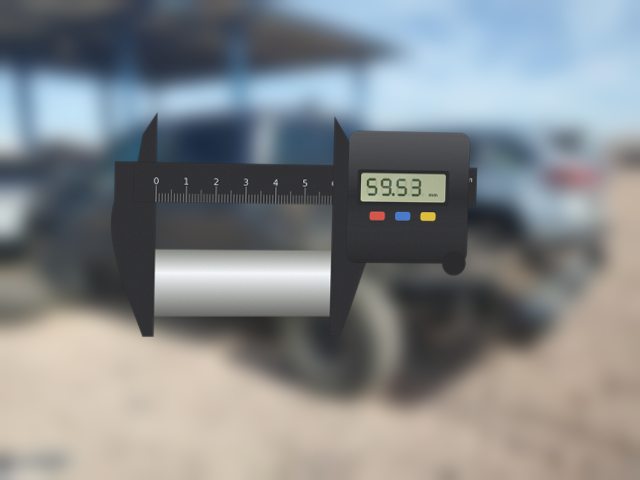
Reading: 59.53 mm
